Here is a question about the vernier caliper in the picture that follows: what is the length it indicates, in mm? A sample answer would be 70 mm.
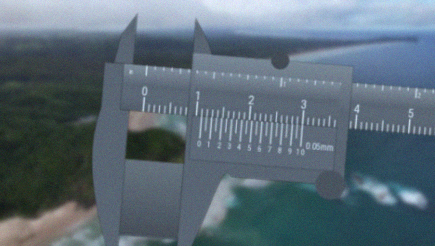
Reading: 11.0 mm
